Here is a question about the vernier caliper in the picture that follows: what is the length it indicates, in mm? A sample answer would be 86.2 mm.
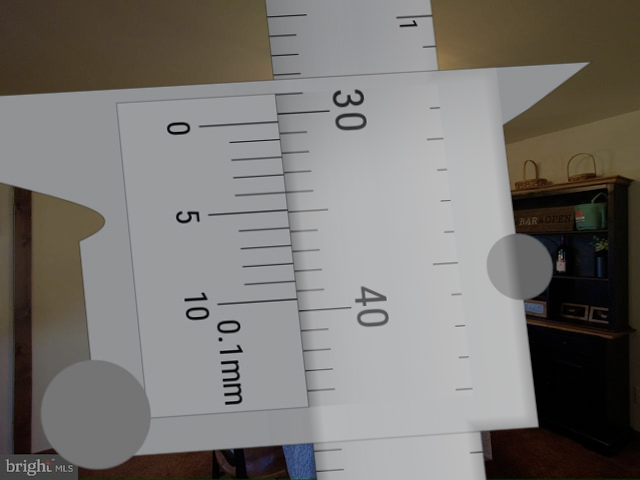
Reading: 30.4 mm
